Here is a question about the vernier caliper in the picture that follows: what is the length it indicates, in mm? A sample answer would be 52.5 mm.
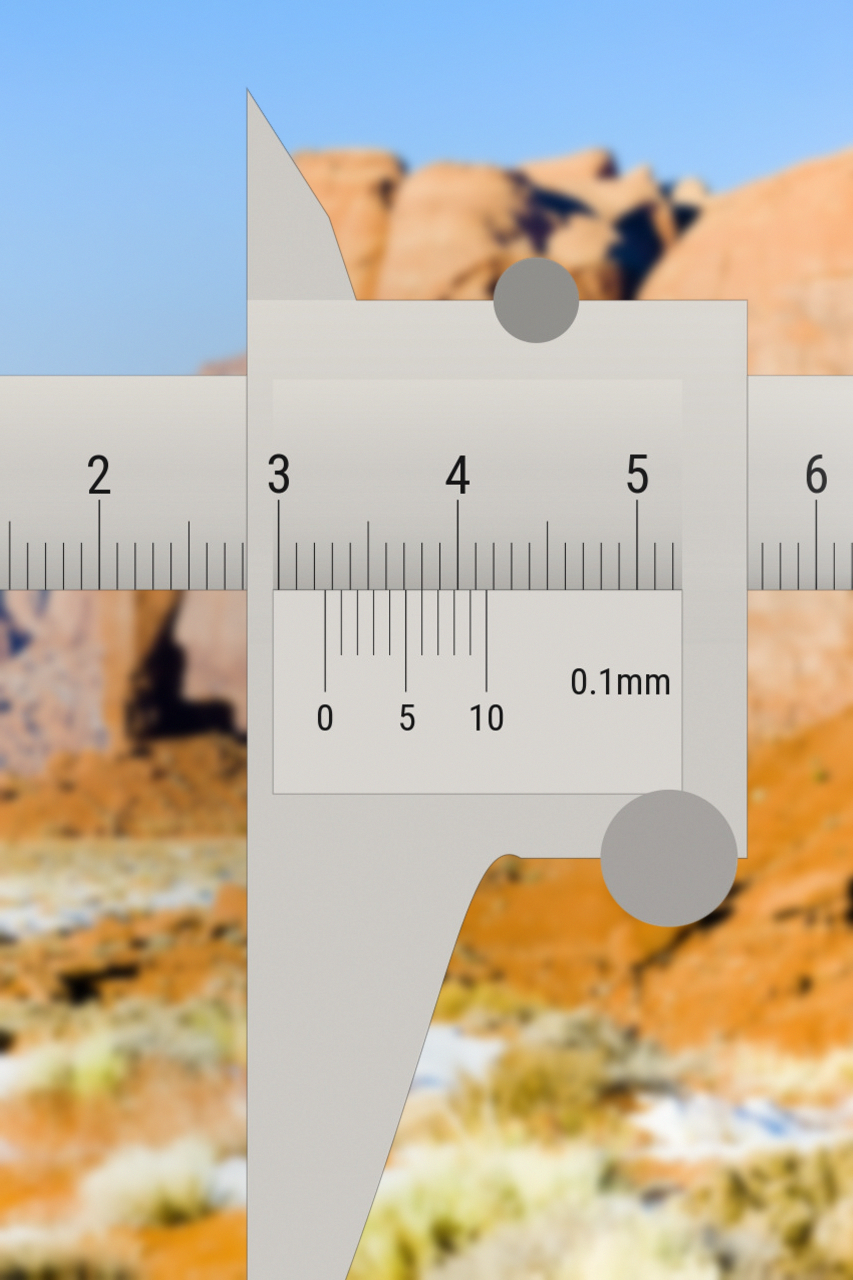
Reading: 32.6 mm
